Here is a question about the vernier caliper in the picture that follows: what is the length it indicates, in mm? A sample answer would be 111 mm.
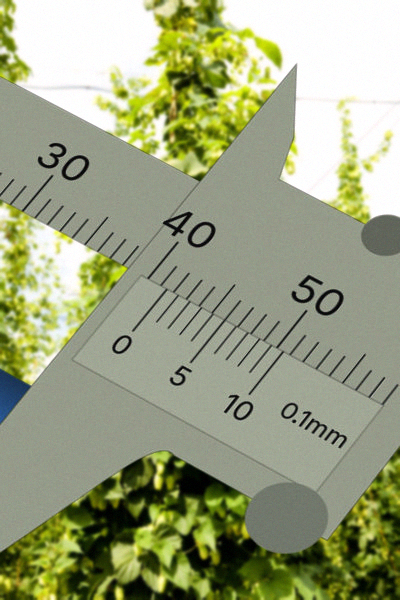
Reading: 41.5 mm
